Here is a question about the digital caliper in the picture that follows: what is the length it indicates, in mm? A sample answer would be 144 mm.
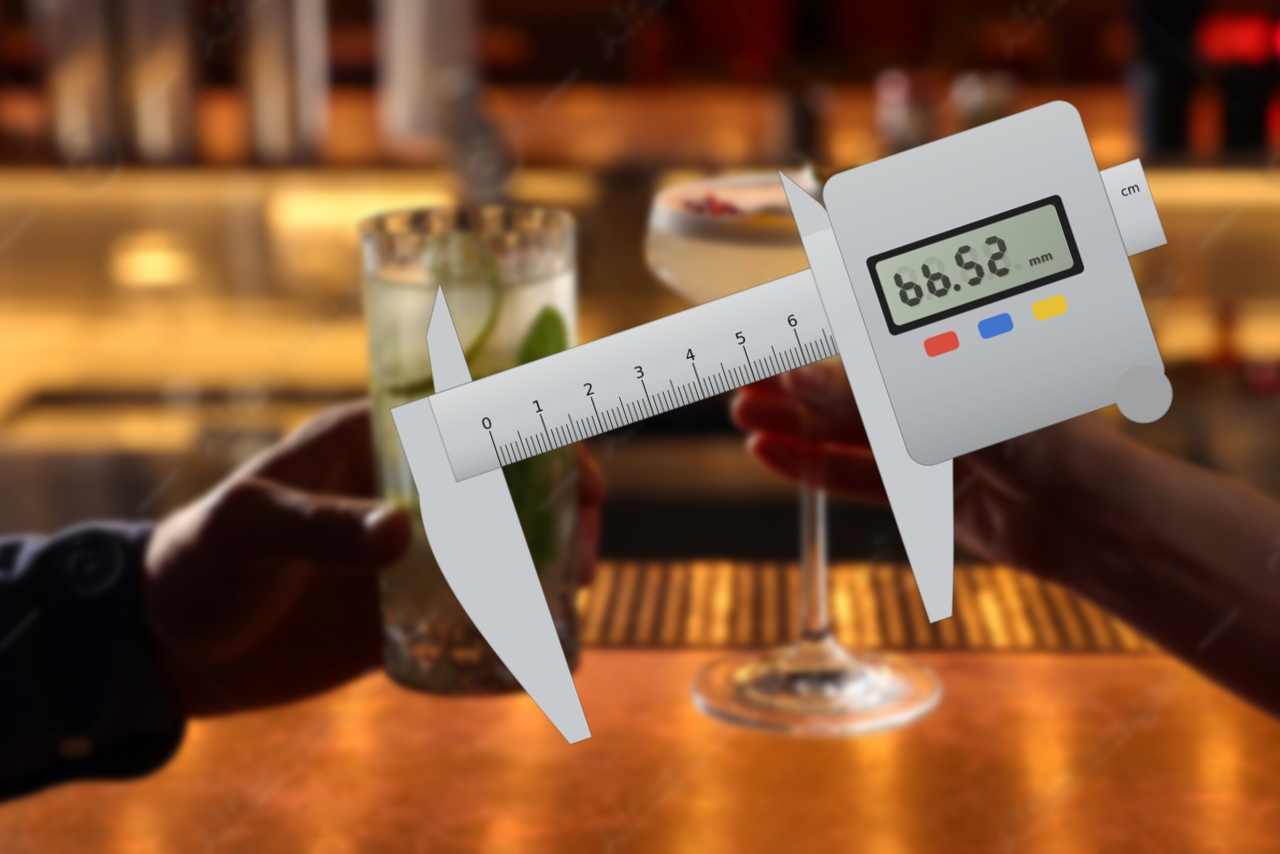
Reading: 66.52 mm
